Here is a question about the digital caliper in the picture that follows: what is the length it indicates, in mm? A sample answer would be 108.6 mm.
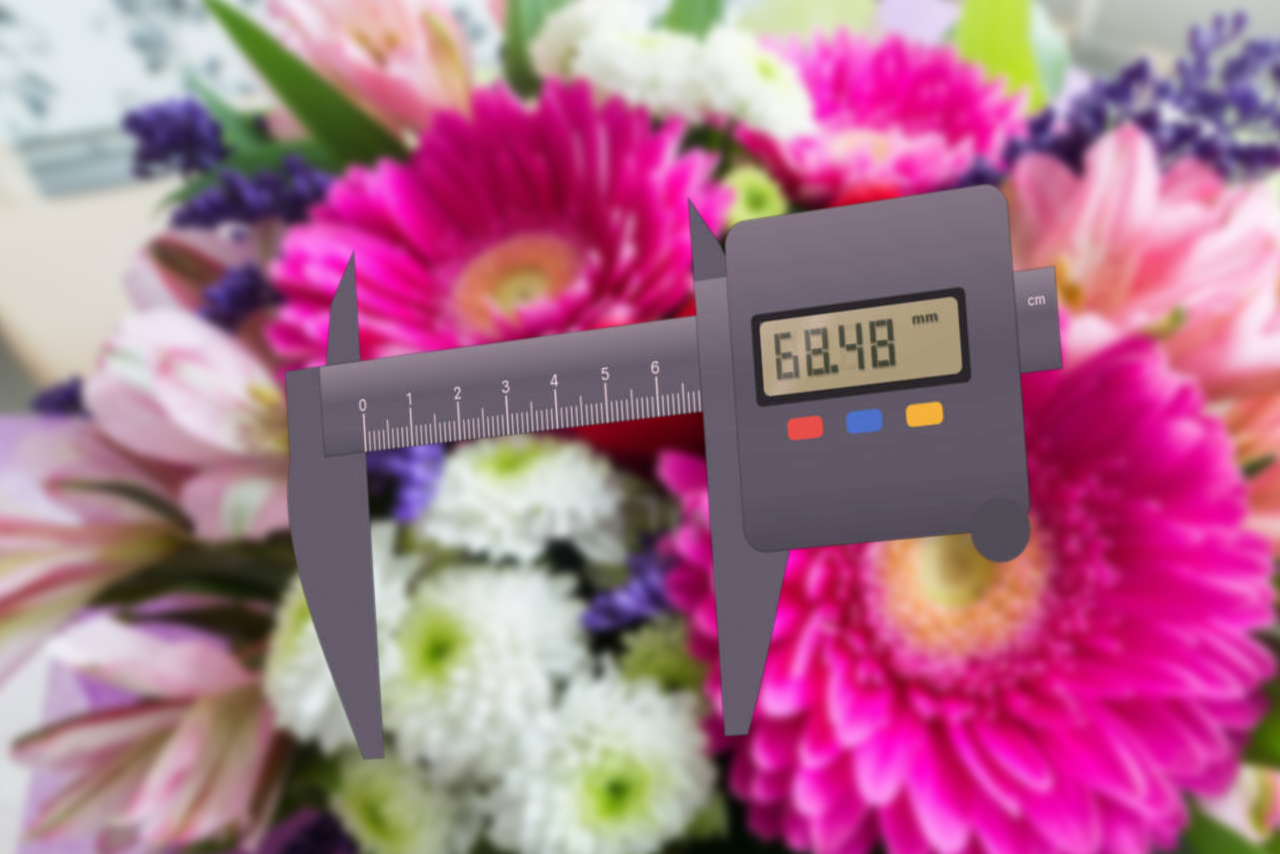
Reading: 68.48 mm
